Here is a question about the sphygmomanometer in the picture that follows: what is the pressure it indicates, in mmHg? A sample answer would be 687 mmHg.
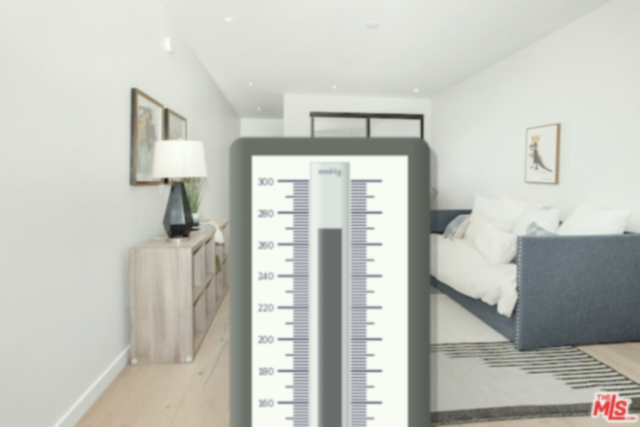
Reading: 270 mmHg
